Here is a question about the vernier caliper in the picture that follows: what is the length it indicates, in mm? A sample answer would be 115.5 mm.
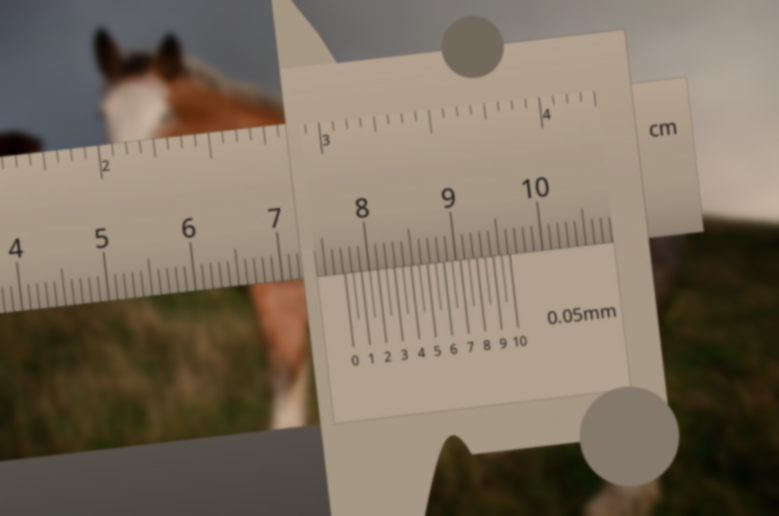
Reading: 77.2 mm
